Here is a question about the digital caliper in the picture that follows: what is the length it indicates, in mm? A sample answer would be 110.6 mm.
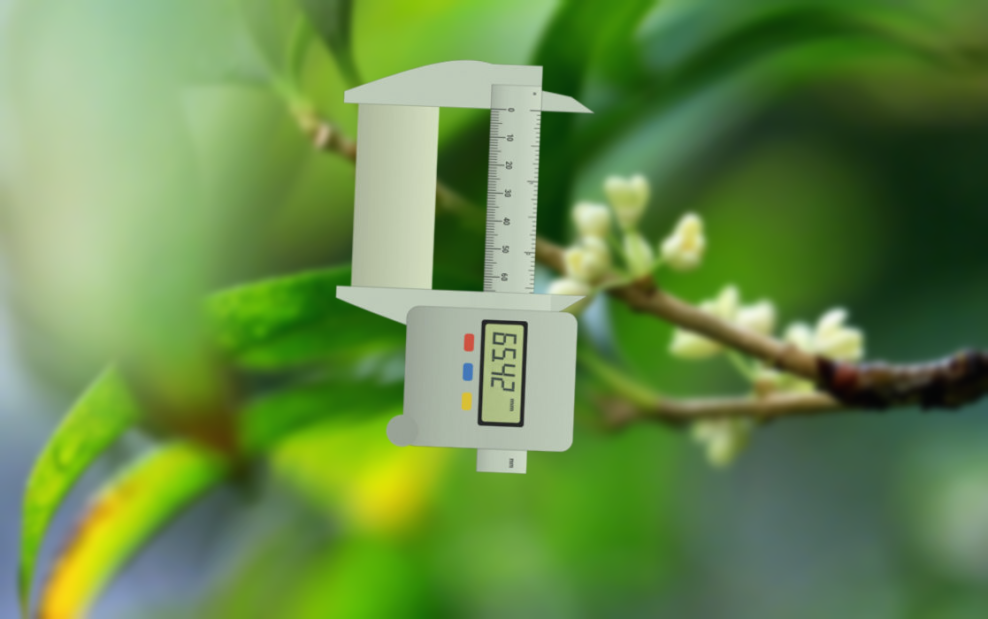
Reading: 65.42 mm
